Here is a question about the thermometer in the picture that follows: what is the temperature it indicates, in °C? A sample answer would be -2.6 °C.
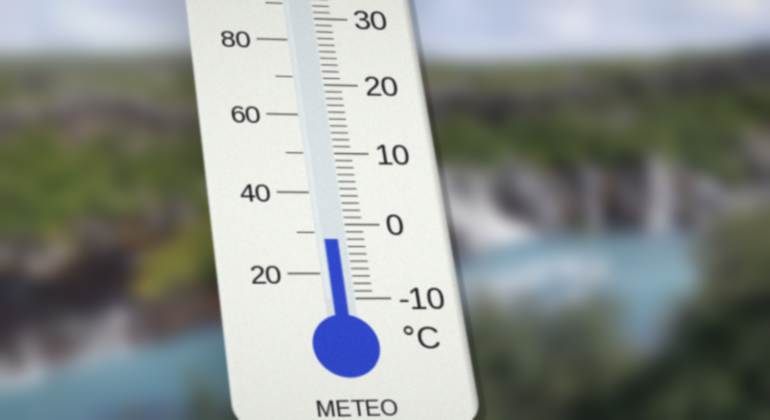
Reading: -2 °C
